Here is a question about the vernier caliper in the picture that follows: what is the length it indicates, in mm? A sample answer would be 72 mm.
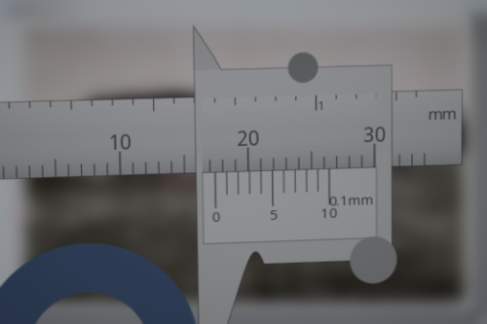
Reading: 17.4 mm
